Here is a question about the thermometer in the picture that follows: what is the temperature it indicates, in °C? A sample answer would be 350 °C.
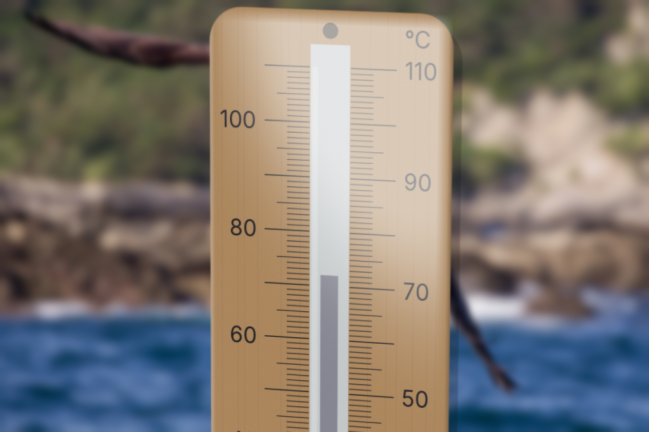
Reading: 72 °C
